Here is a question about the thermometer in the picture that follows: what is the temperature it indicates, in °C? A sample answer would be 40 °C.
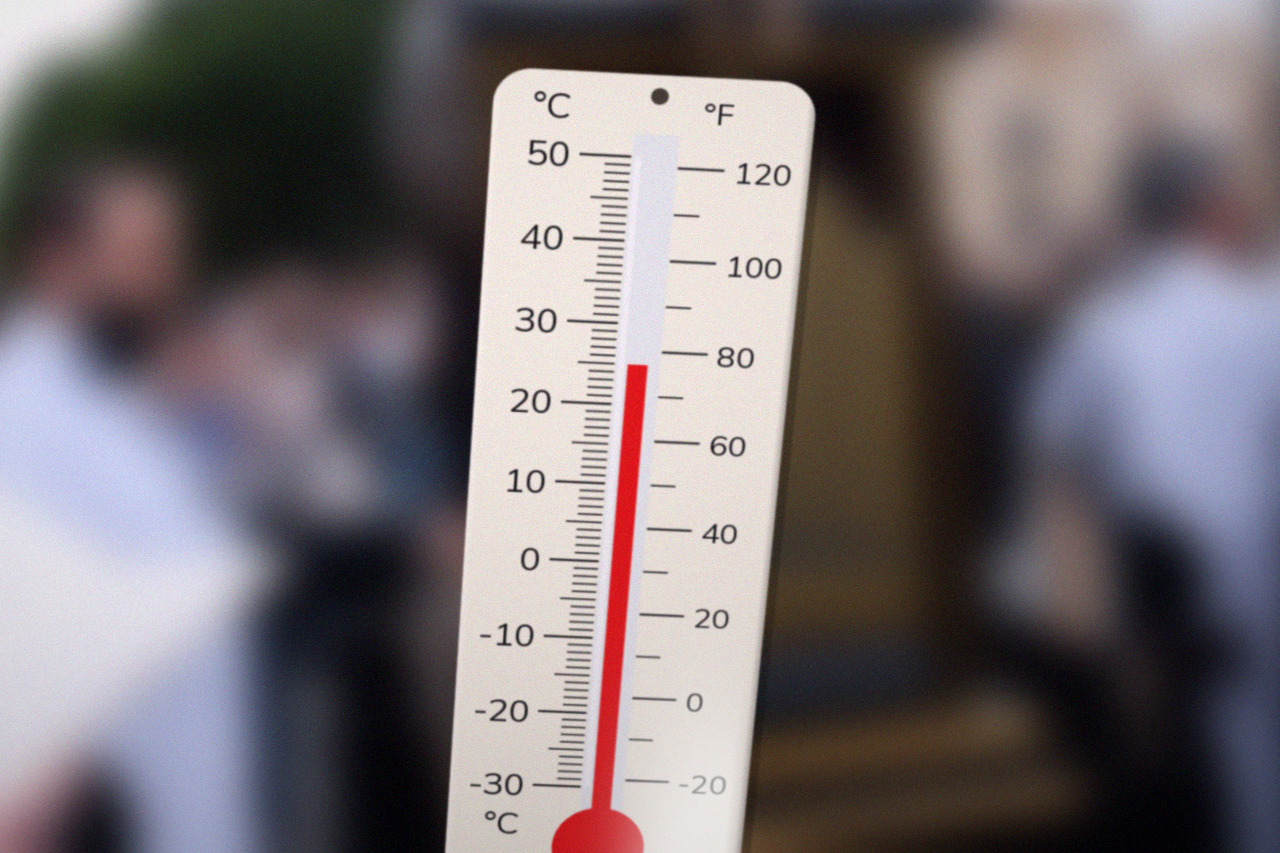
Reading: 25 °C
